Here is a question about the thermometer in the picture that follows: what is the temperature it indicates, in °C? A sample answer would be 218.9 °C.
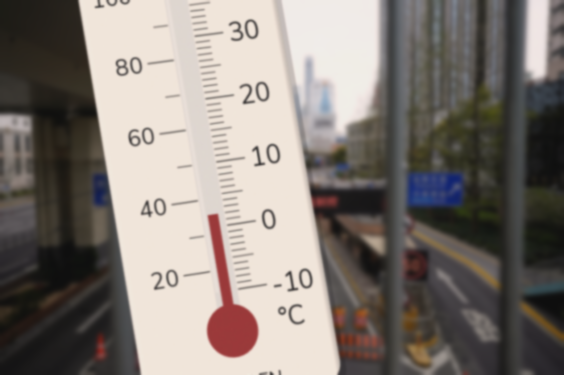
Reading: 2 °C
